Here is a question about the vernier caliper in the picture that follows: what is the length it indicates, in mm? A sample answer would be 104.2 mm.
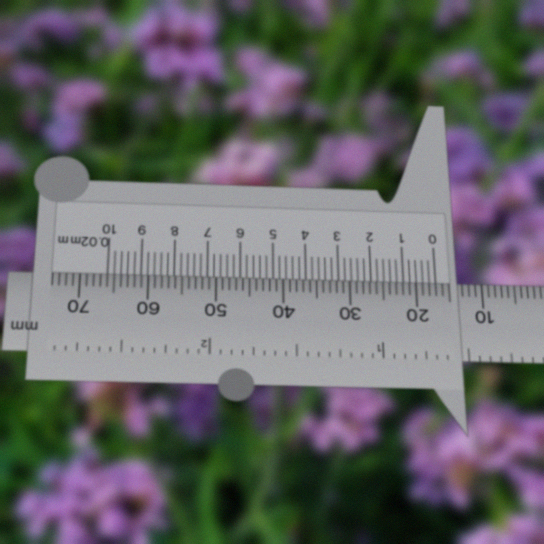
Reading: 17.0 mm
